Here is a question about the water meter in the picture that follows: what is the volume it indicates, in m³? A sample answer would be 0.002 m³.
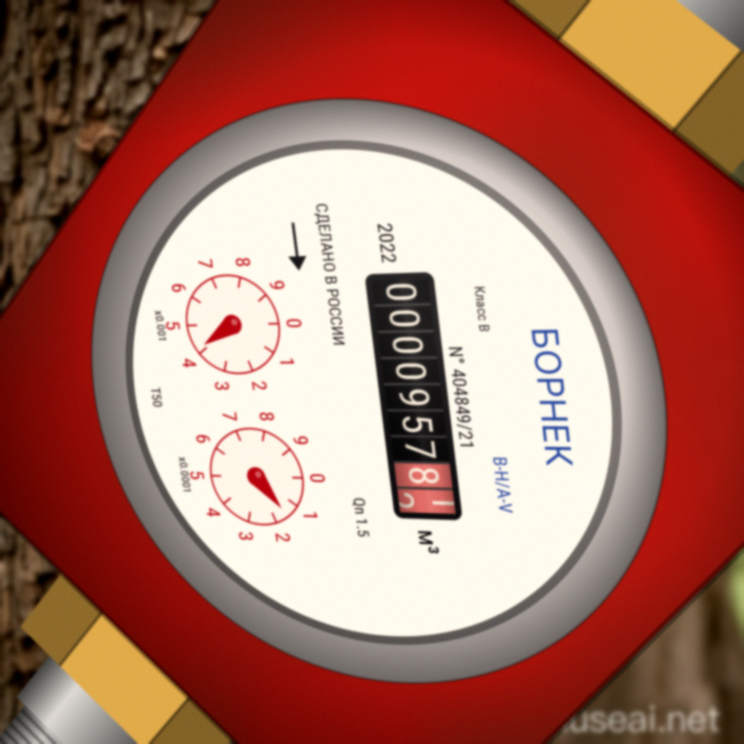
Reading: 957.8141 m³
